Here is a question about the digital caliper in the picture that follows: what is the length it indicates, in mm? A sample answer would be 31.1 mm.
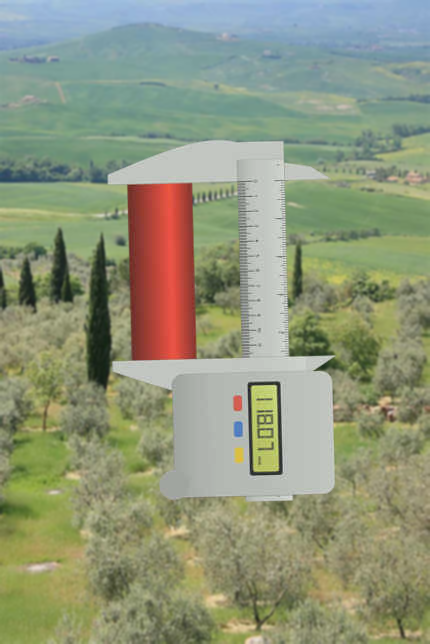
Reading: 118.07 mm
